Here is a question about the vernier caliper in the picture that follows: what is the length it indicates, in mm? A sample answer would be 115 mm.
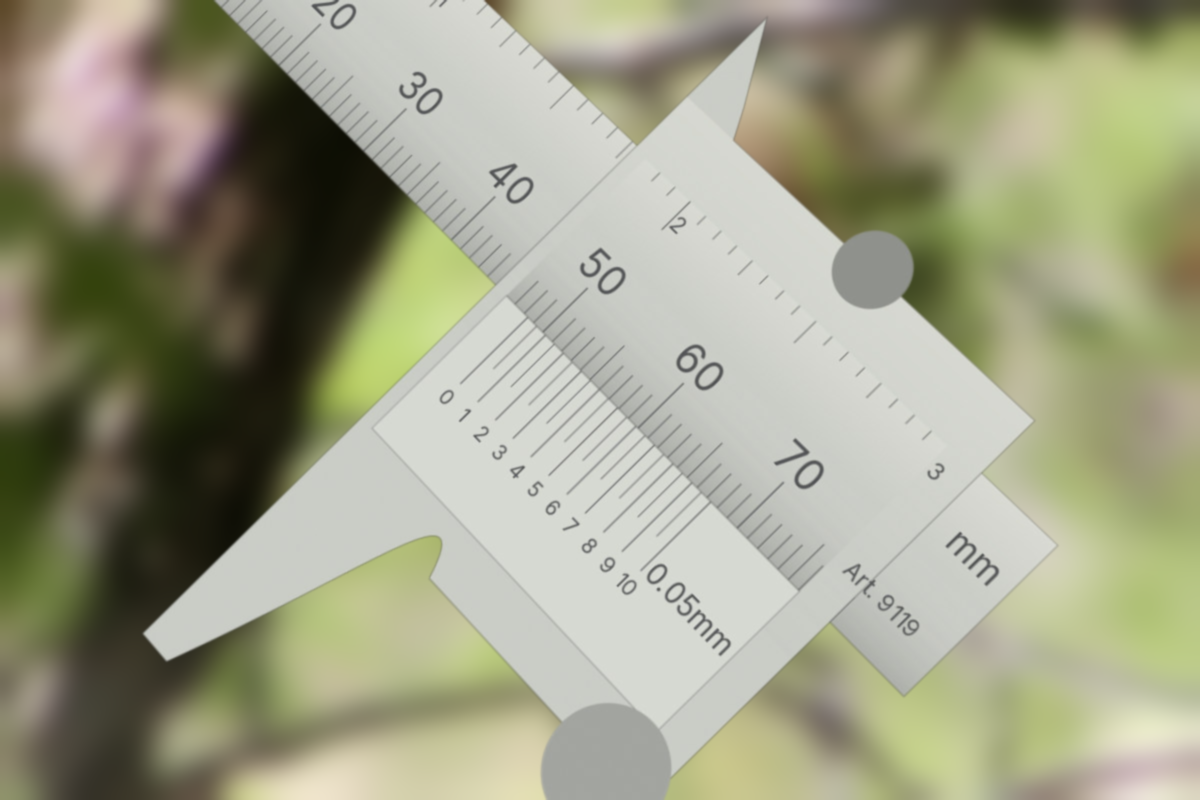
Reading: 48.4 mm
